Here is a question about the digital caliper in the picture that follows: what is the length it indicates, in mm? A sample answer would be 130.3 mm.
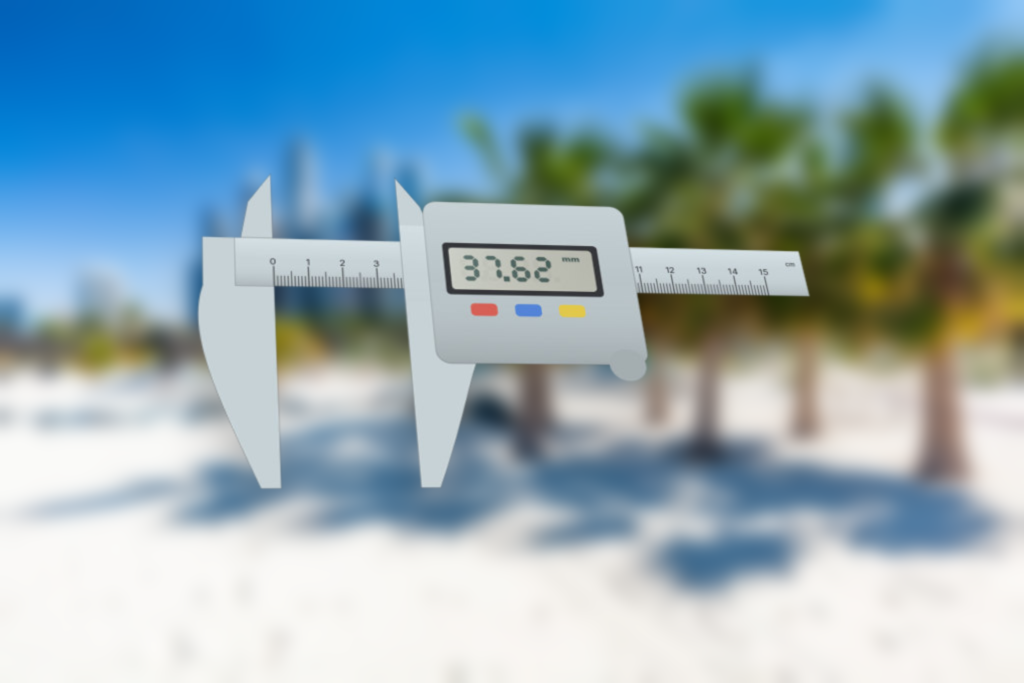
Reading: 37.62 mm
